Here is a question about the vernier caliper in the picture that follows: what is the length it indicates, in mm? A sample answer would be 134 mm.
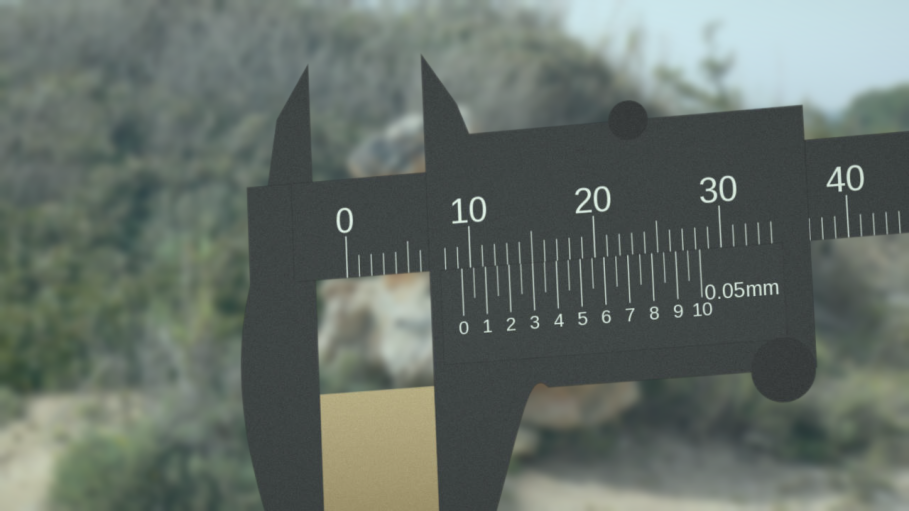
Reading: 9.3 mm
